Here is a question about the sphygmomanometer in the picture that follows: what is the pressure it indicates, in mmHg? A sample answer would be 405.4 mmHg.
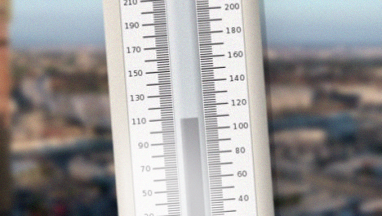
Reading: 110 mmHg
